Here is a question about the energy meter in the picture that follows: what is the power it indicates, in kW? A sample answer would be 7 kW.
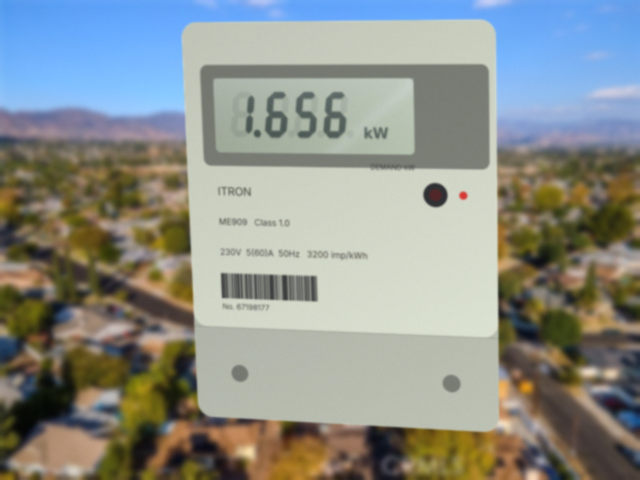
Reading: 1.656 kW
